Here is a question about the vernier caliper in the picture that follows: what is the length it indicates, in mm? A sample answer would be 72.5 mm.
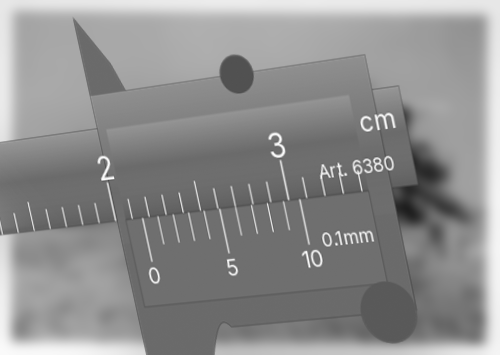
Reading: 21.6 mm
